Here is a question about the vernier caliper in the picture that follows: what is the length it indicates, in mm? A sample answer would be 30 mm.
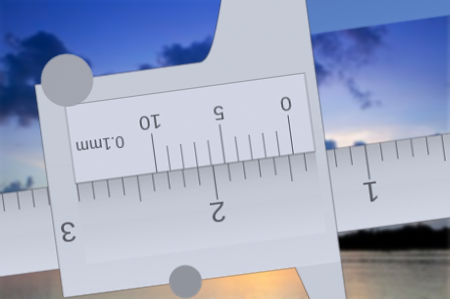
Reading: 14.7 mm
